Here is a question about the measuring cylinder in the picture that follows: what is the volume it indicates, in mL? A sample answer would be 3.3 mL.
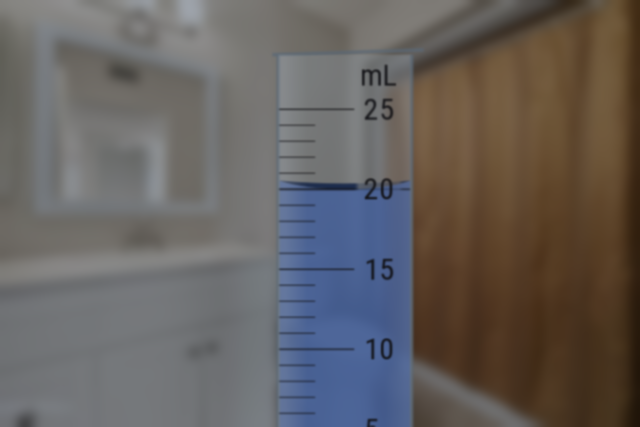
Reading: 20 mL
